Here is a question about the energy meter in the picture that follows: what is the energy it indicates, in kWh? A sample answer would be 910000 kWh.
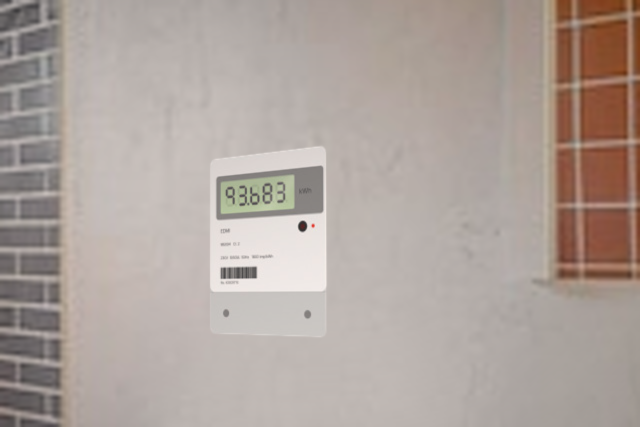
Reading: 93.683 kWh
